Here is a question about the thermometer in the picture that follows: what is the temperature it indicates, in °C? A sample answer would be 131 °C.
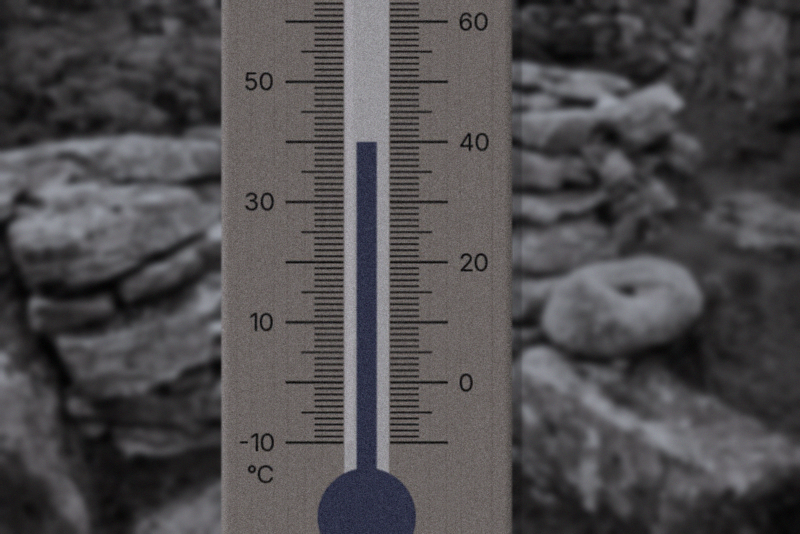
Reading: 40 °C
